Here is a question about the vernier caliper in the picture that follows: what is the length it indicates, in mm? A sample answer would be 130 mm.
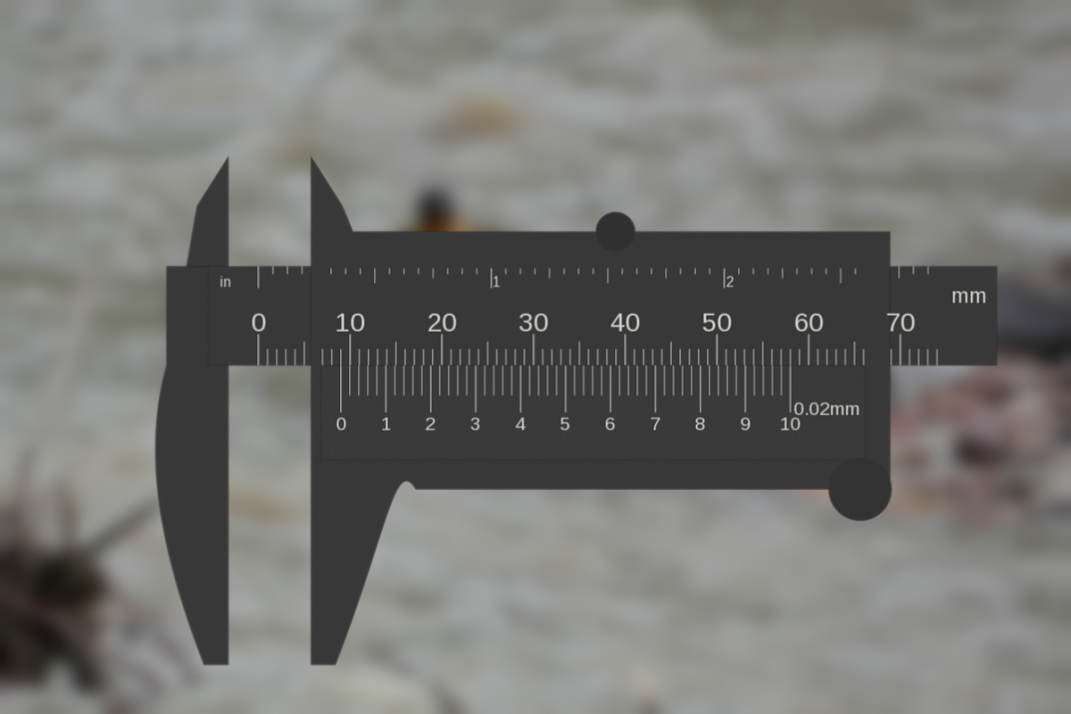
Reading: 9.0 mm
